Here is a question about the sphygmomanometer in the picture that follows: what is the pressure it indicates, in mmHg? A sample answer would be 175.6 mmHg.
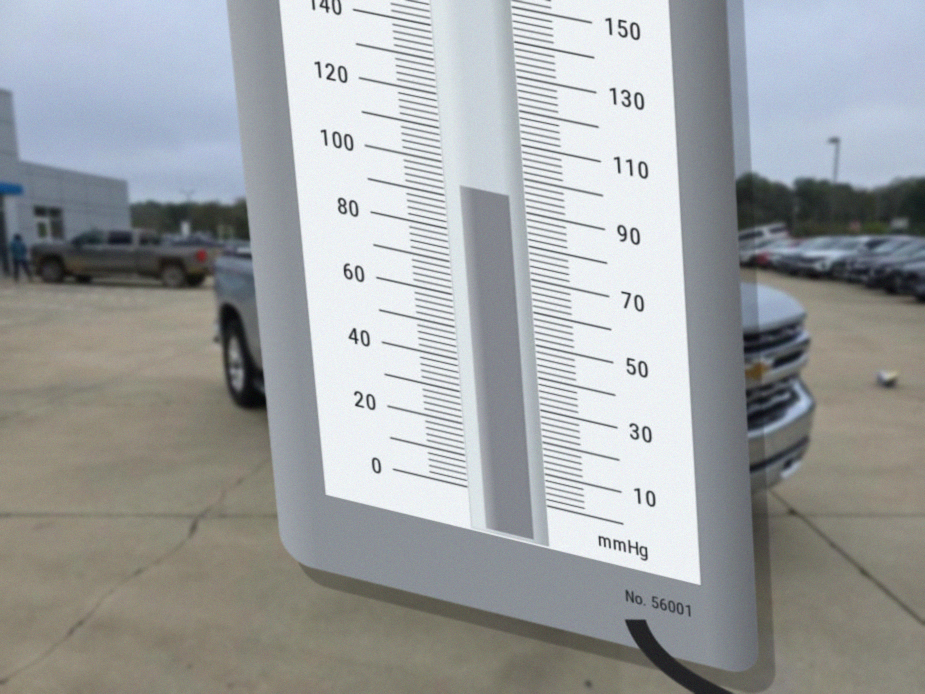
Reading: 94 mmHg
